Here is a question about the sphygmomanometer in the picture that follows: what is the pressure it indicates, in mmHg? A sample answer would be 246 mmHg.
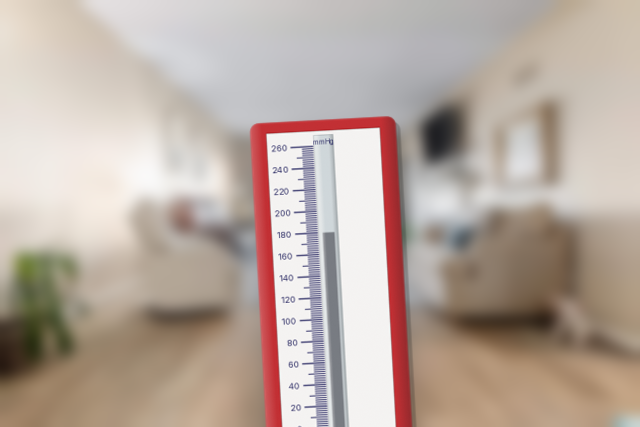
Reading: 180 mmHg
